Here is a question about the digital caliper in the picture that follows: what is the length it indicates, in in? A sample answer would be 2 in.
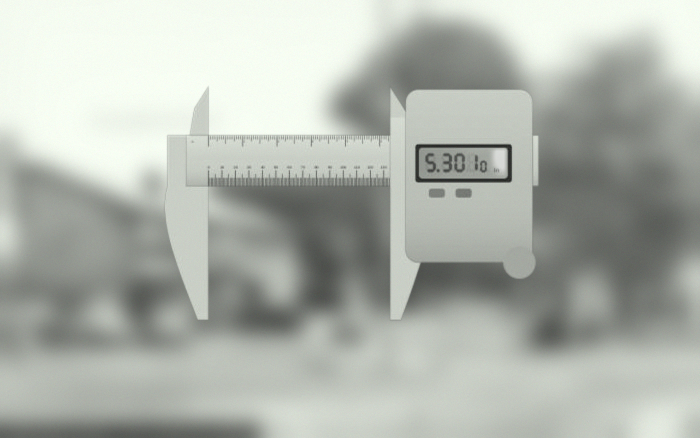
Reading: 5.3010 in
